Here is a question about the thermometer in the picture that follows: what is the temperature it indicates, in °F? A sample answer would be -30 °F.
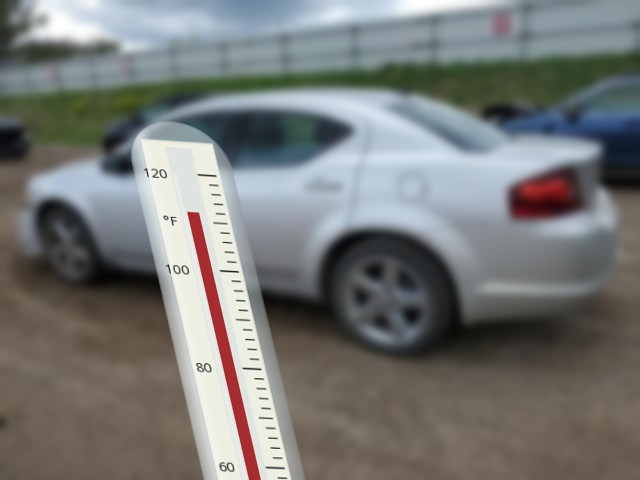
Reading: 112 °F
